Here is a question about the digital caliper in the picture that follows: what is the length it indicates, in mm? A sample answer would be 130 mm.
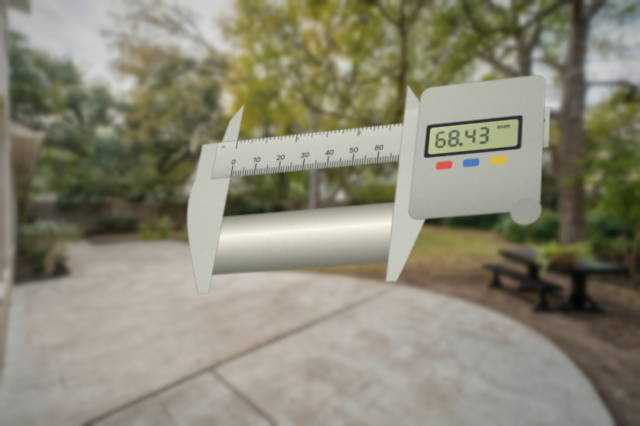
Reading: 68.43 mm
